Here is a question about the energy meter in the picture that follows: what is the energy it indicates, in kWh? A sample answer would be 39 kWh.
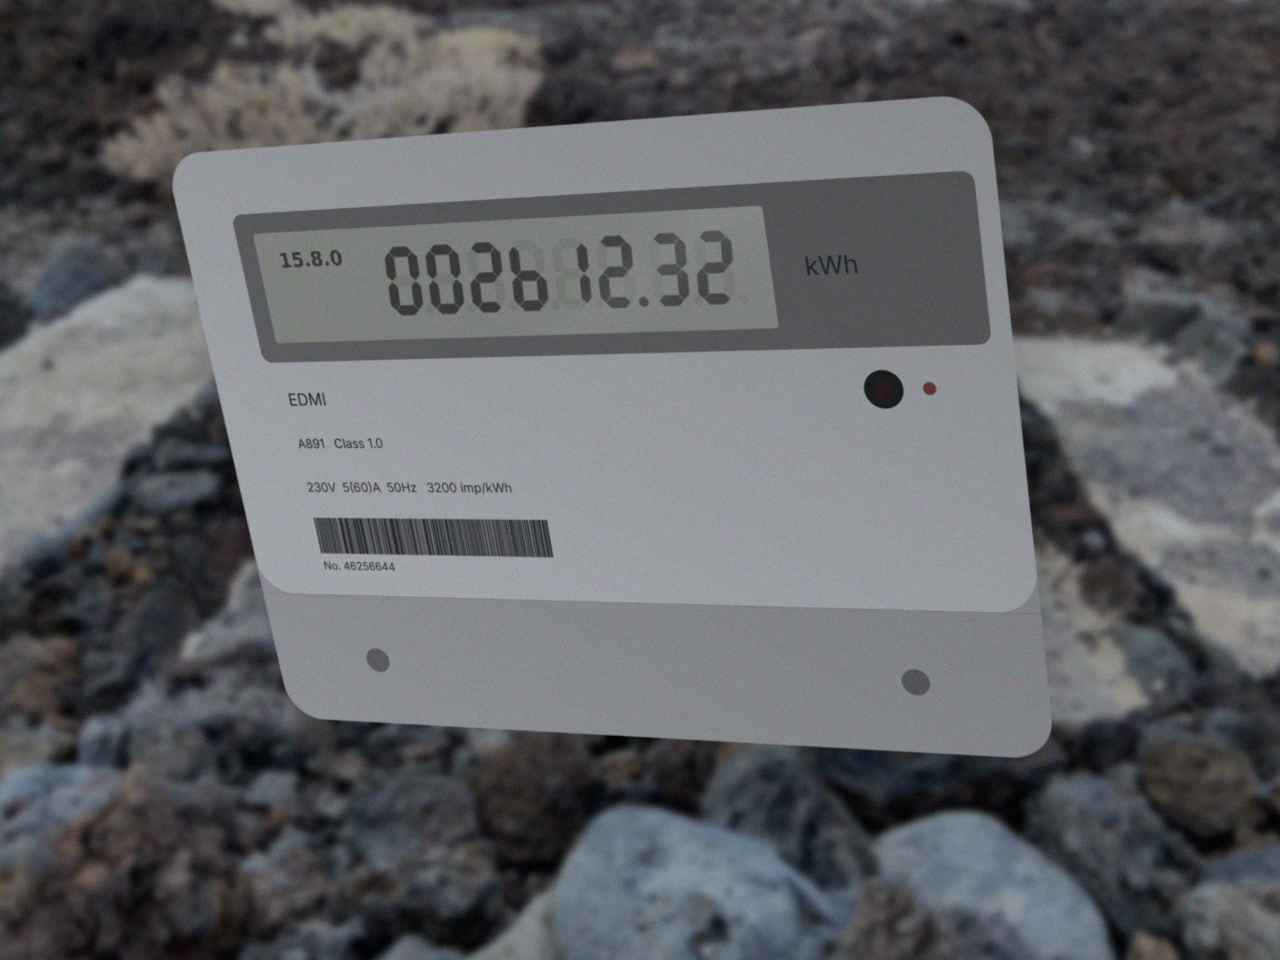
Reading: 2612.32 kWh
